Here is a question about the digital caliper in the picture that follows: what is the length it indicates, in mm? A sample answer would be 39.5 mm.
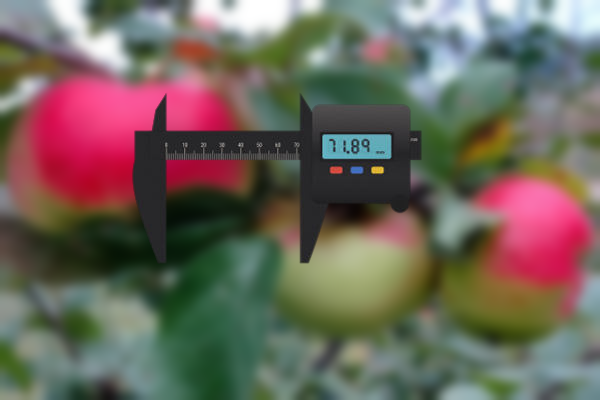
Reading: 71.89 mm
